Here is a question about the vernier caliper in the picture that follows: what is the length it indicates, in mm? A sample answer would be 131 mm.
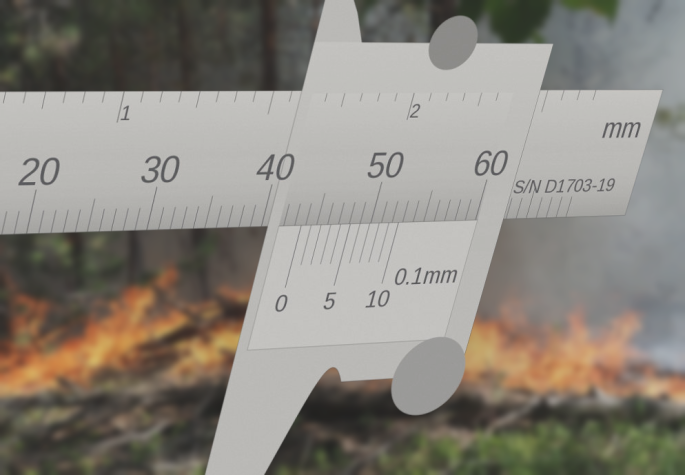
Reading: 43.6 mm
